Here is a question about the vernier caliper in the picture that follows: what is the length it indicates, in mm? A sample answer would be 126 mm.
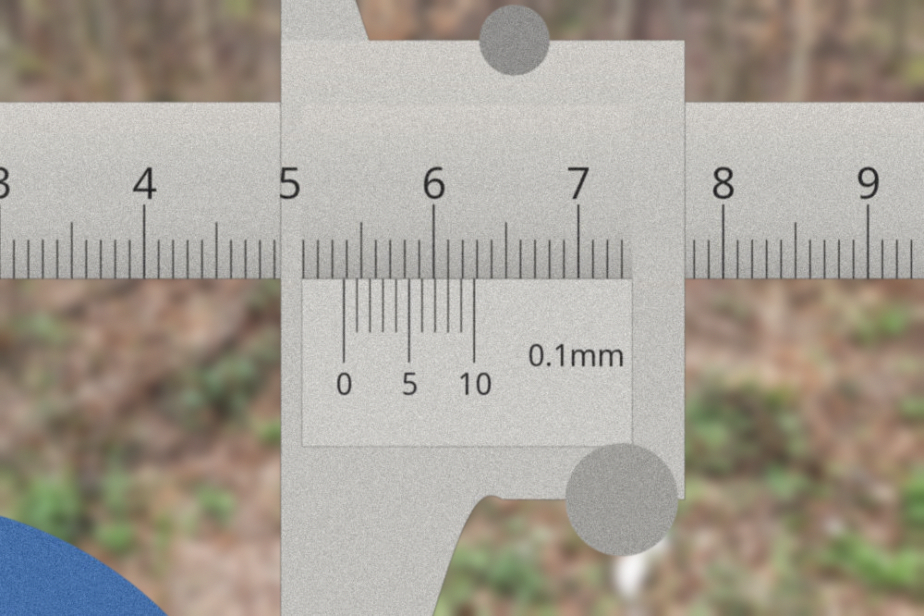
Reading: 53.8 mm
